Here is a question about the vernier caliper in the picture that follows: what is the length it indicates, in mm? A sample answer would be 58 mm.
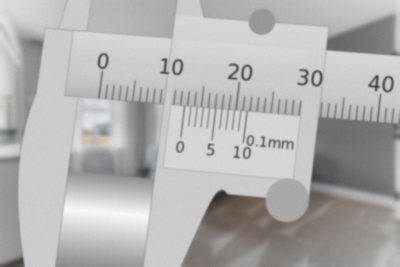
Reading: 12.6 mm
